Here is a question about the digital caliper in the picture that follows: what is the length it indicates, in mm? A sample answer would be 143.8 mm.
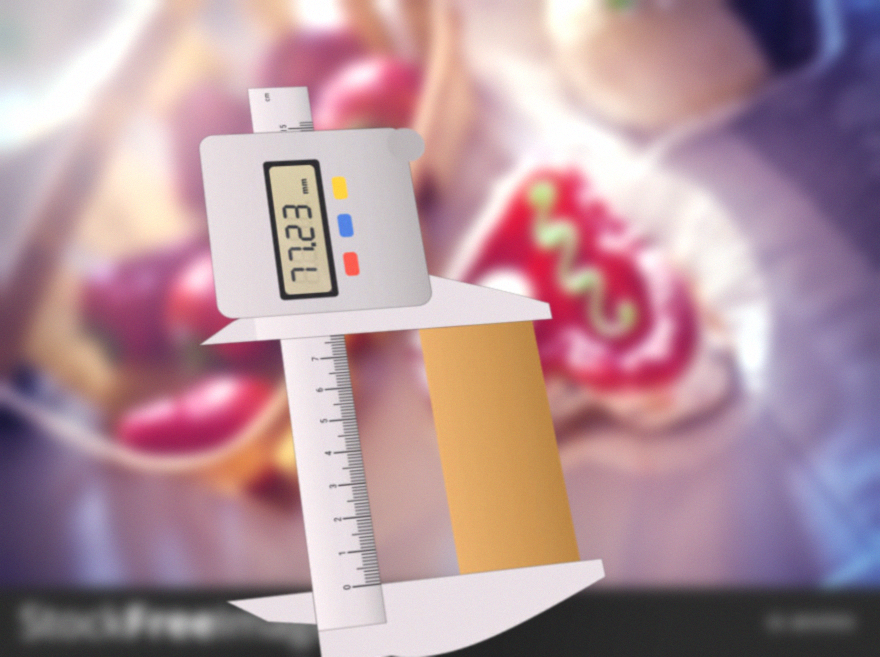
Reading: 77.23 mm
